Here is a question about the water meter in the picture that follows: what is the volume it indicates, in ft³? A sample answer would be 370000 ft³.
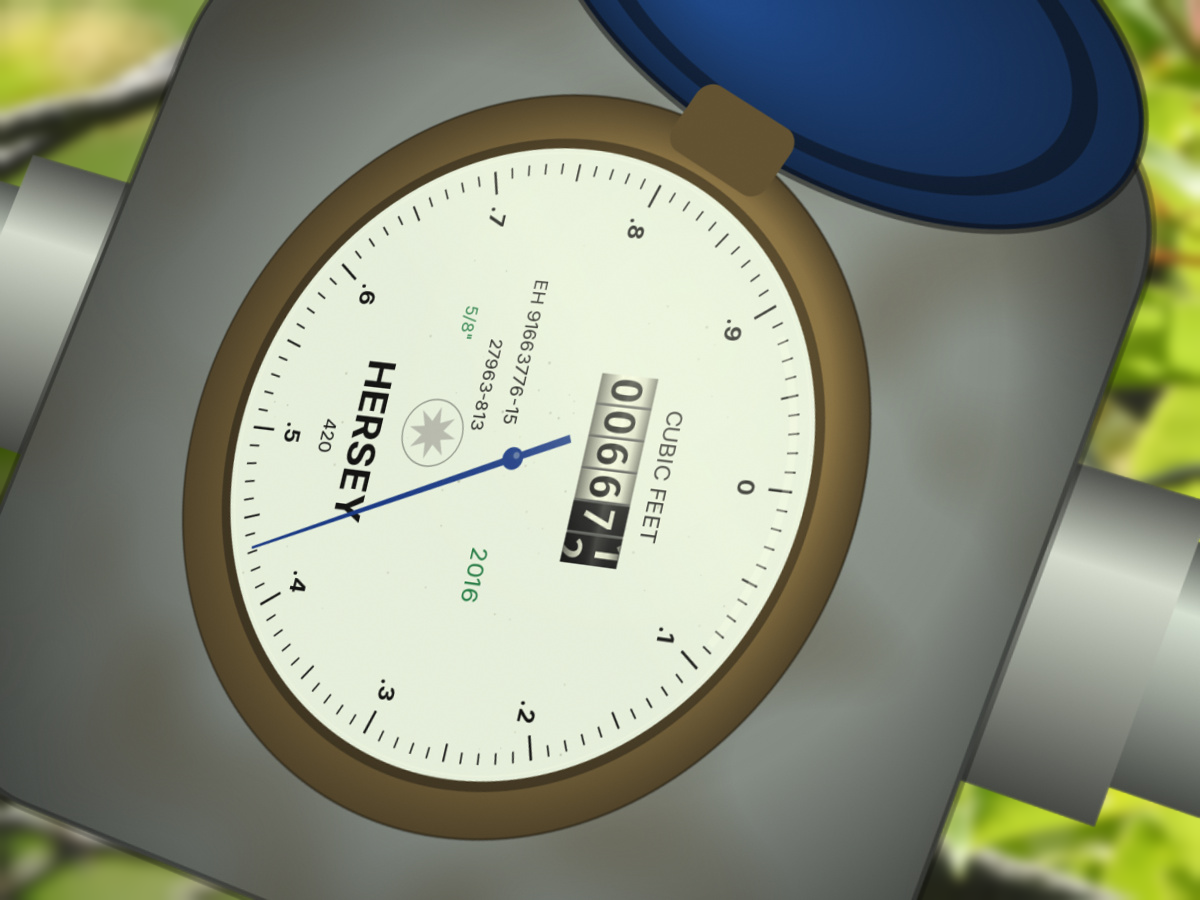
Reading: 6671.43 ft³
